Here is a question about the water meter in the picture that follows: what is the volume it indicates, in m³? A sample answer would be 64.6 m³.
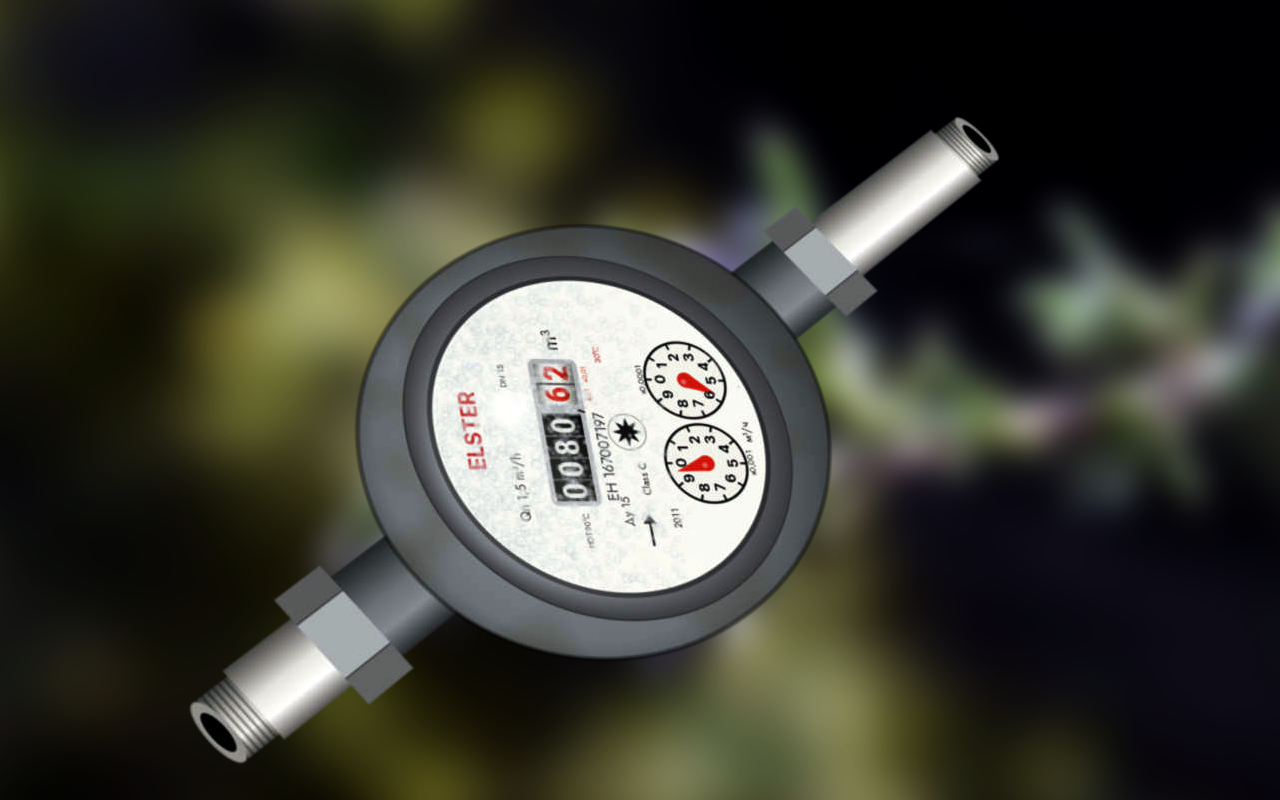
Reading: 80.6195 m³
